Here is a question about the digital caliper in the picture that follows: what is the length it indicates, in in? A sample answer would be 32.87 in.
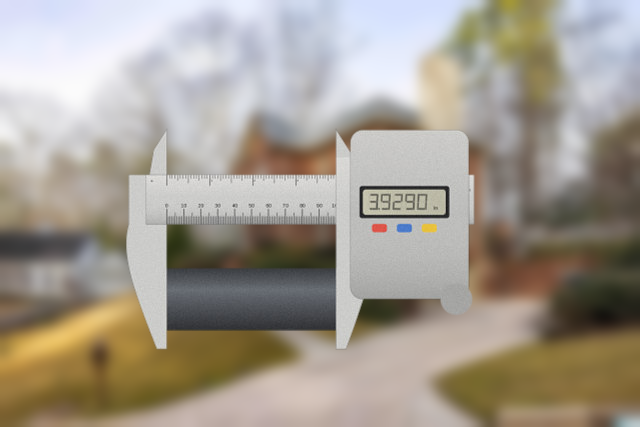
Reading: 3.9290 in
